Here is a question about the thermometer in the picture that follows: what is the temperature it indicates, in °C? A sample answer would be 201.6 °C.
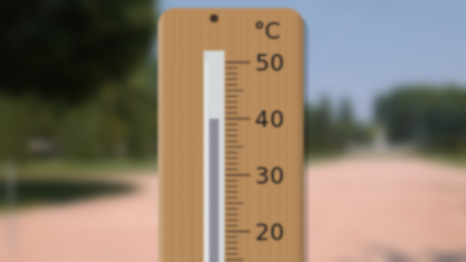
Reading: 40 °C
